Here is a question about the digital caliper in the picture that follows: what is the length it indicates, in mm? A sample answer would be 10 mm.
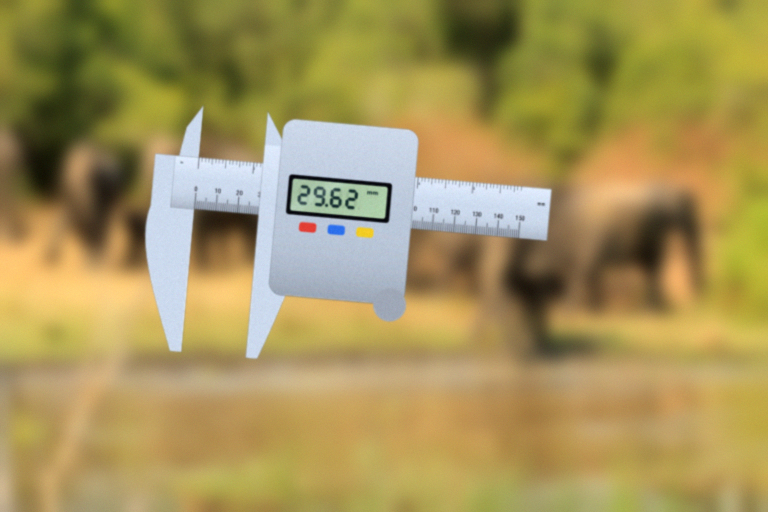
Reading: 29.62 mm
